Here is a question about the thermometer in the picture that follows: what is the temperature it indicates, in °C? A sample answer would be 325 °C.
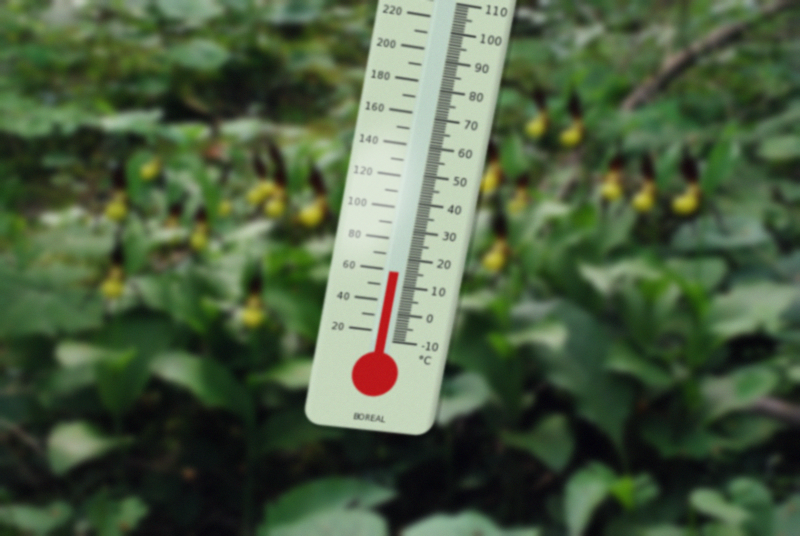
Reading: 15 °C
